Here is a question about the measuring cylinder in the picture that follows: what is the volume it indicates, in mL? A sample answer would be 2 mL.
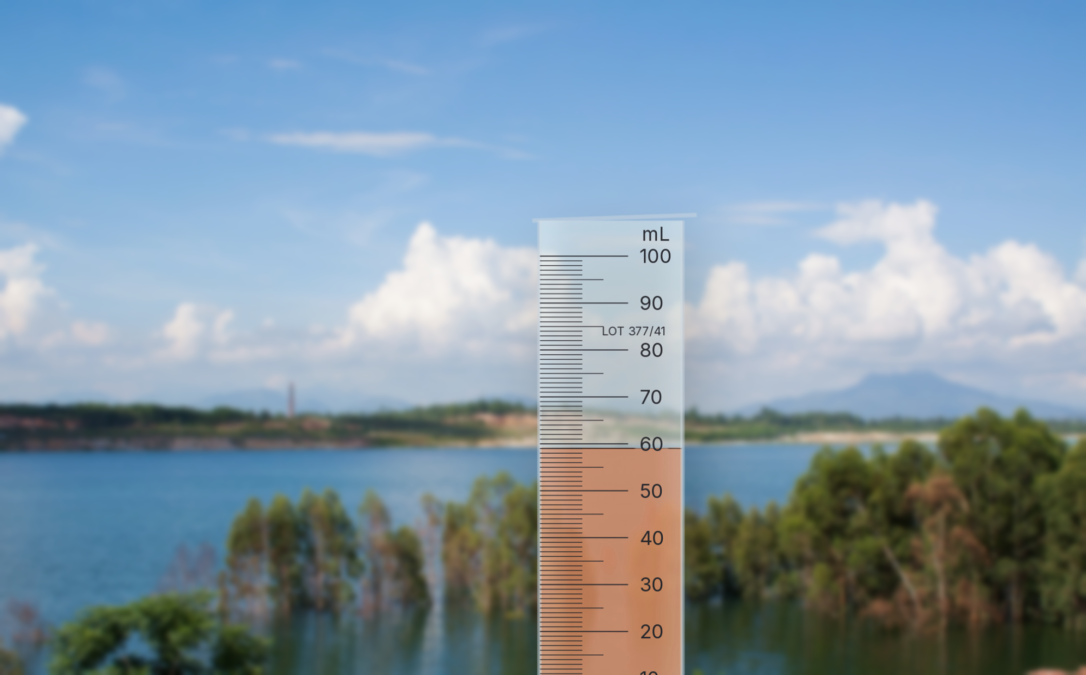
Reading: 59 mL
